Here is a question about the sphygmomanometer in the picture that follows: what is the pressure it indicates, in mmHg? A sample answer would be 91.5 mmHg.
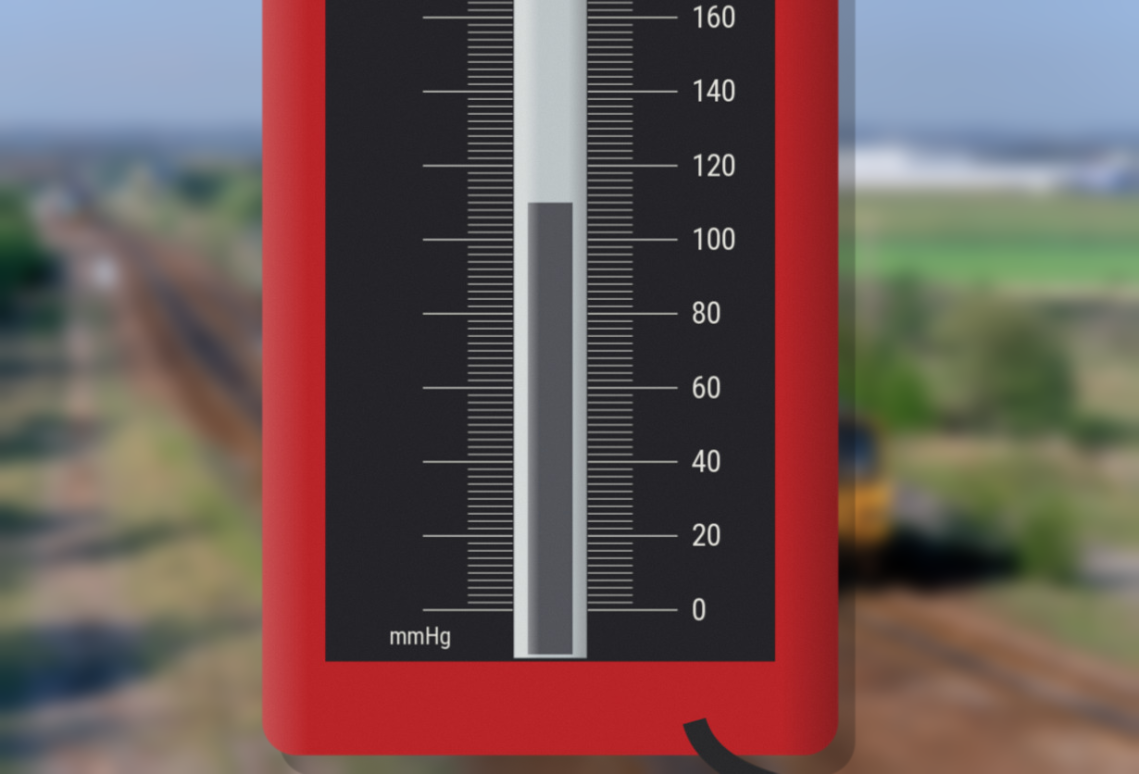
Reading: 110 mmHg
